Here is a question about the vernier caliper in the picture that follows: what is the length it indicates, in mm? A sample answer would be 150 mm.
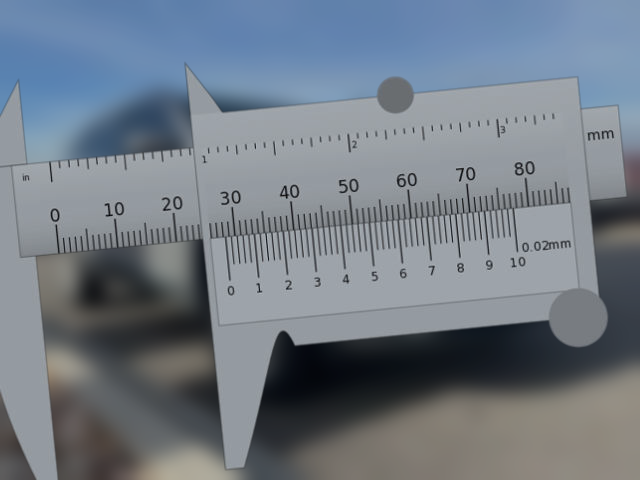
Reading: 28.4 mm
